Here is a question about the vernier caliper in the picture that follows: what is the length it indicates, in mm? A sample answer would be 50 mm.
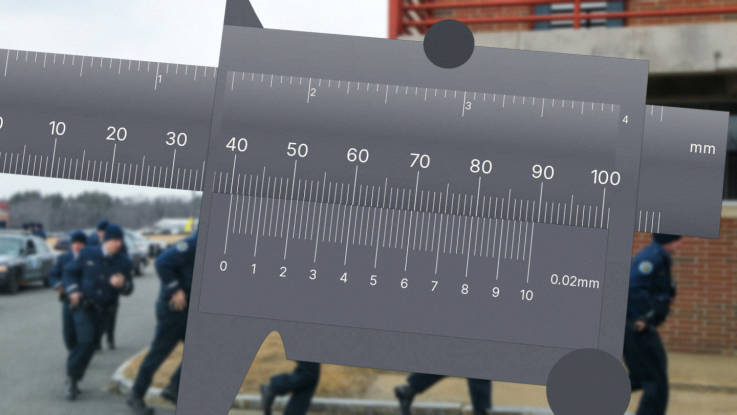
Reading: 40.2 mm
